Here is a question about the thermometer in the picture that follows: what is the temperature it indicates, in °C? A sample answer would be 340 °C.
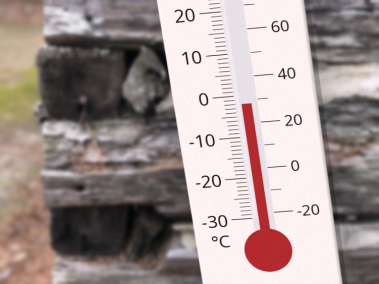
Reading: -2 °C
